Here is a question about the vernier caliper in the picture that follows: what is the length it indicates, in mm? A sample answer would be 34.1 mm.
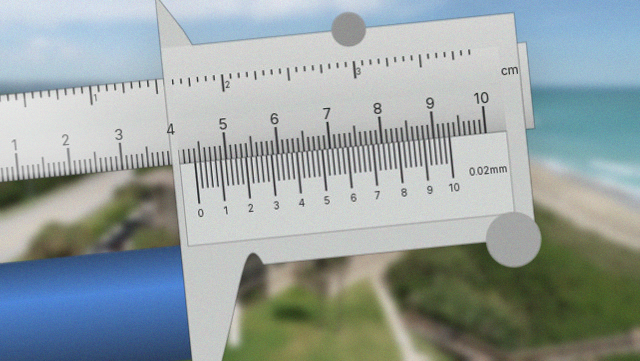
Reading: 44.0 mm
